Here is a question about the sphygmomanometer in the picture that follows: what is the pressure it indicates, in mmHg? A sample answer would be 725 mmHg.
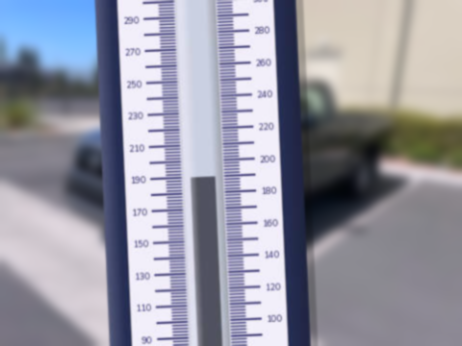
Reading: 190 mmHg
